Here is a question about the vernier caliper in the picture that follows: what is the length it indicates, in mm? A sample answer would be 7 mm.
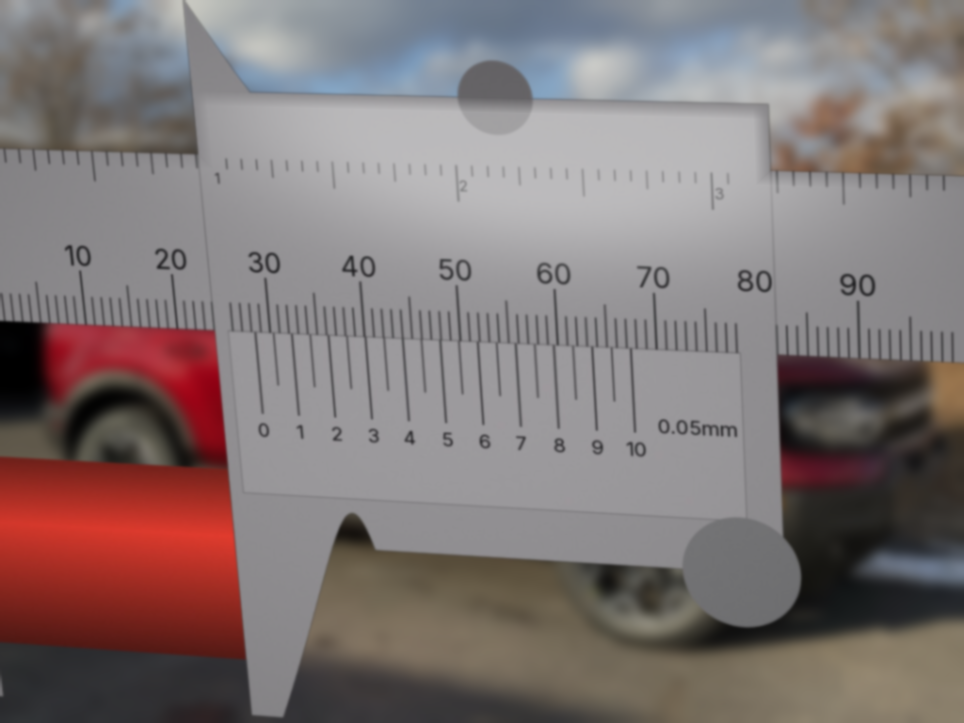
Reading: 28.4 mm
